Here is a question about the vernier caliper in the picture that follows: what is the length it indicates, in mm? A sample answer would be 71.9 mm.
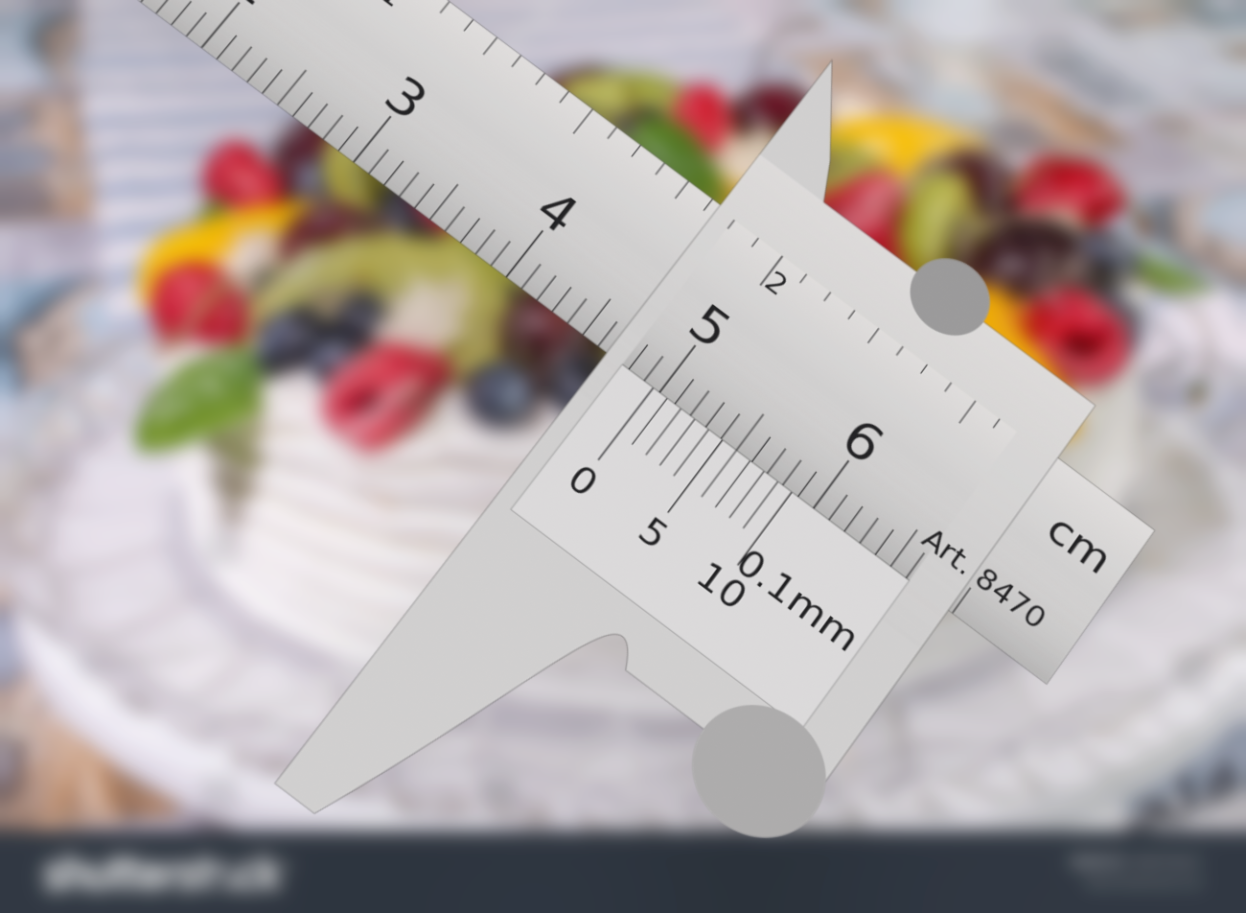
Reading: 49.6 mm
